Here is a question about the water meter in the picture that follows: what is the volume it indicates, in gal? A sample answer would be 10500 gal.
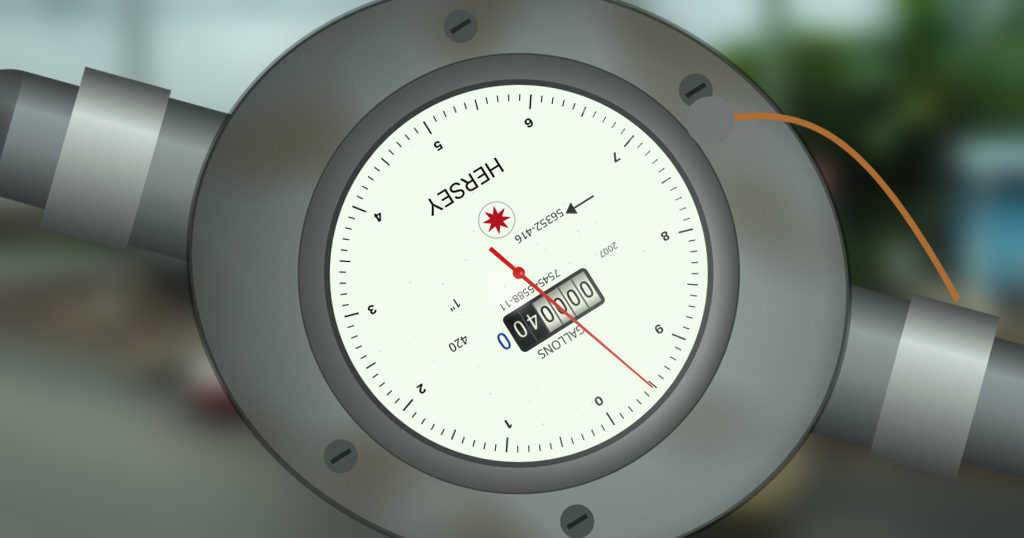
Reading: 399.5 gal
